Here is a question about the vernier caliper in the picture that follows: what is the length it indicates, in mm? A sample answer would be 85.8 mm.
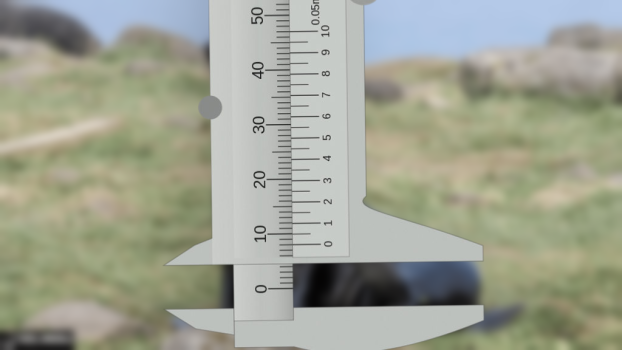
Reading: 8.0 mm
